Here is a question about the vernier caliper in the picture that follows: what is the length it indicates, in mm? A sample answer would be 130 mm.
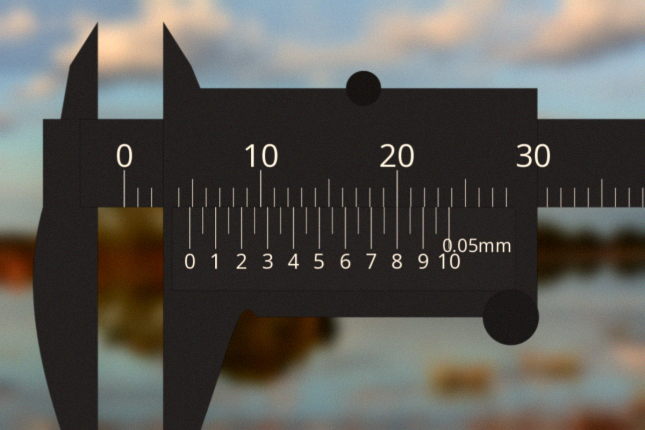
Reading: 4.8 mm
